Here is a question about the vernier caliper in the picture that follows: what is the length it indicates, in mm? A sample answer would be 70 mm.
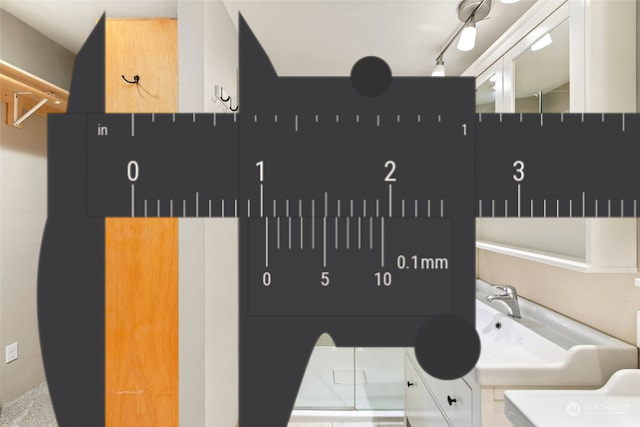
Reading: 10.4 mm
